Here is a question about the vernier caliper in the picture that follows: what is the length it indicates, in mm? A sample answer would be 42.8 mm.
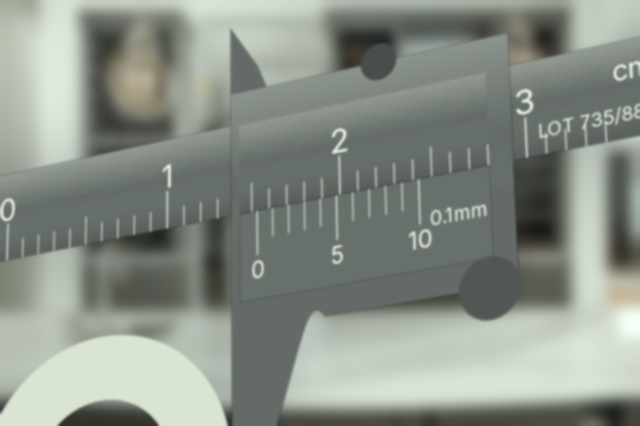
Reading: 15.3 mm
